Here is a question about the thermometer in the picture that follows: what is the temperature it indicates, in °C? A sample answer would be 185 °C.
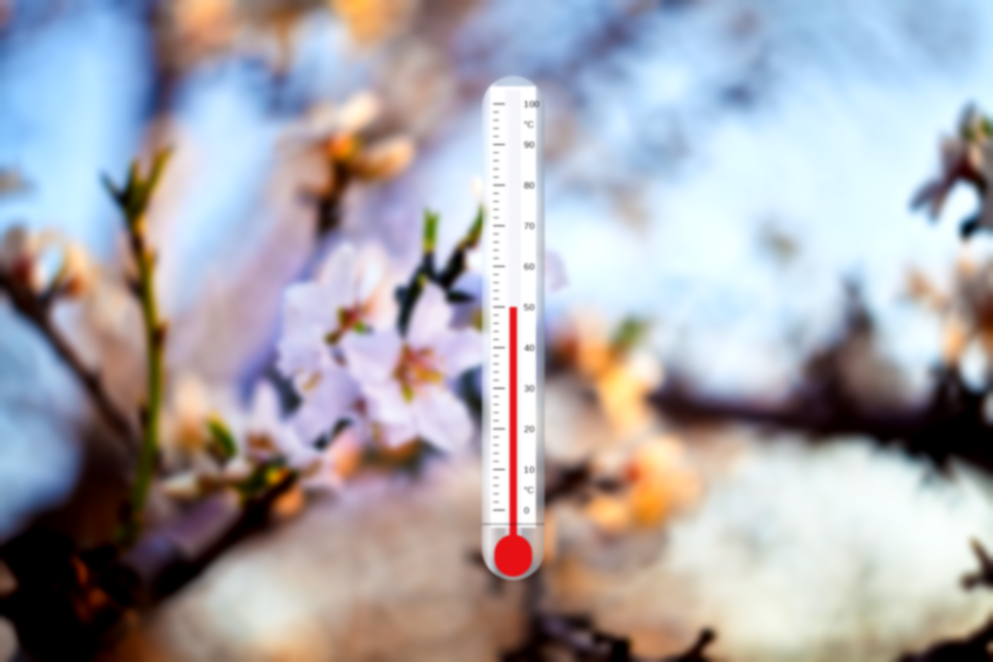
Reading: 50 °C
